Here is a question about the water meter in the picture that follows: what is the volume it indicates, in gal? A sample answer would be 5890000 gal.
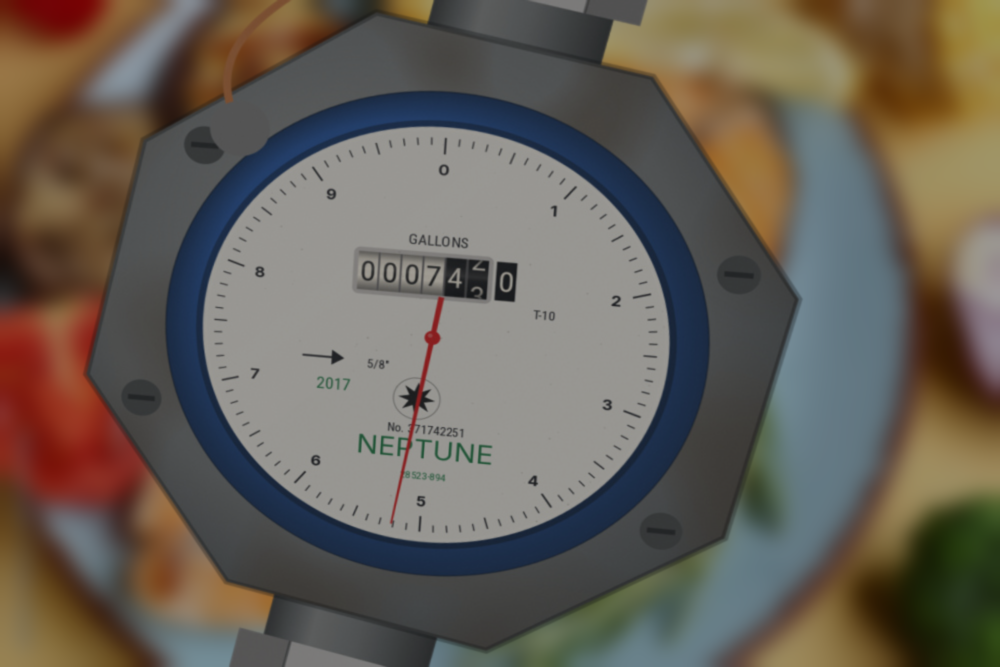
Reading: 7425.2 gal
